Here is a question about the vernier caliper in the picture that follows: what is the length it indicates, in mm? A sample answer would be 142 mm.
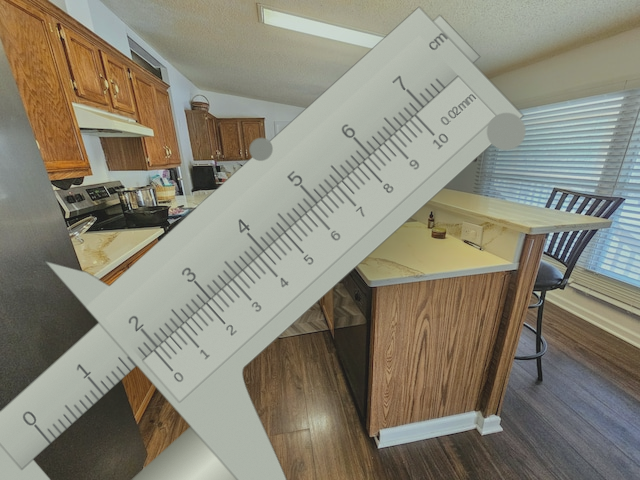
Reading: 19.4 mm
